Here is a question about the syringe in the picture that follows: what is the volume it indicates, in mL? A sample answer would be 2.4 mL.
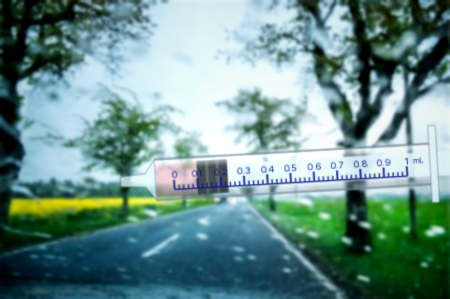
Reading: 0.1 mL
